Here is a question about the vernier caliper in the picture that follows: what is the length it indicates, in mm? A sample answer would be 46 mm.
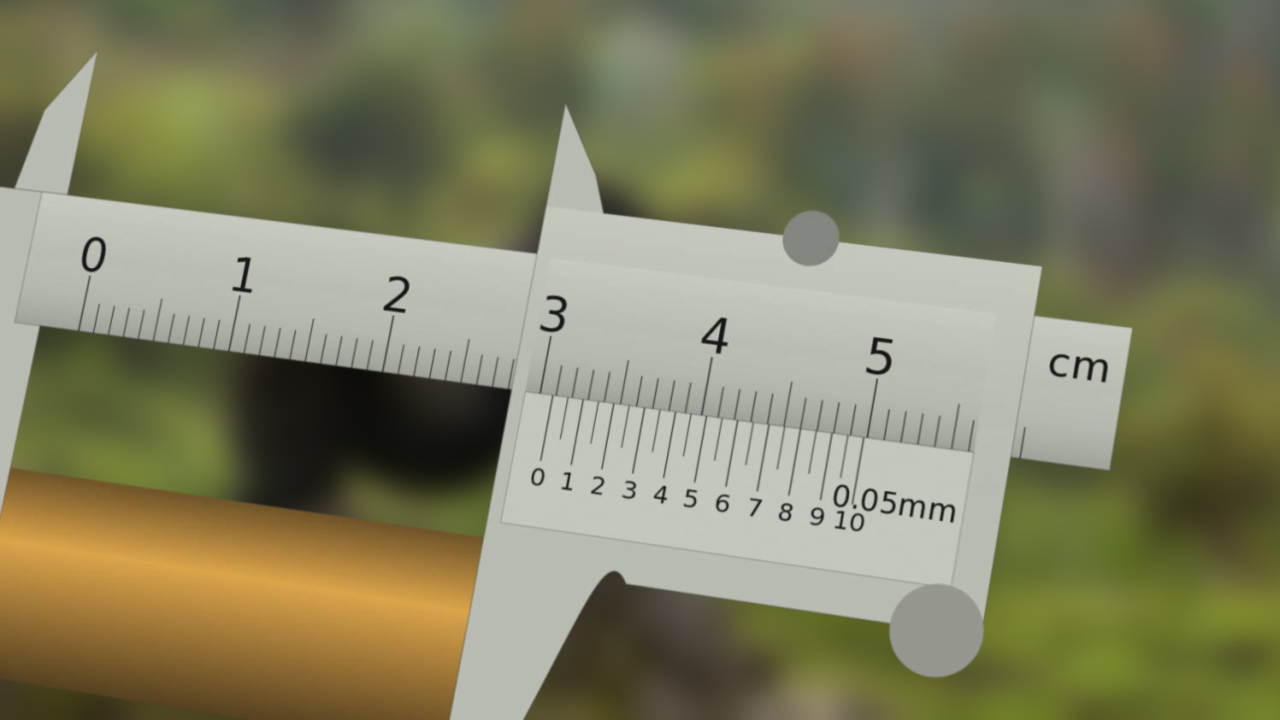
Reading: 30.8 mm
